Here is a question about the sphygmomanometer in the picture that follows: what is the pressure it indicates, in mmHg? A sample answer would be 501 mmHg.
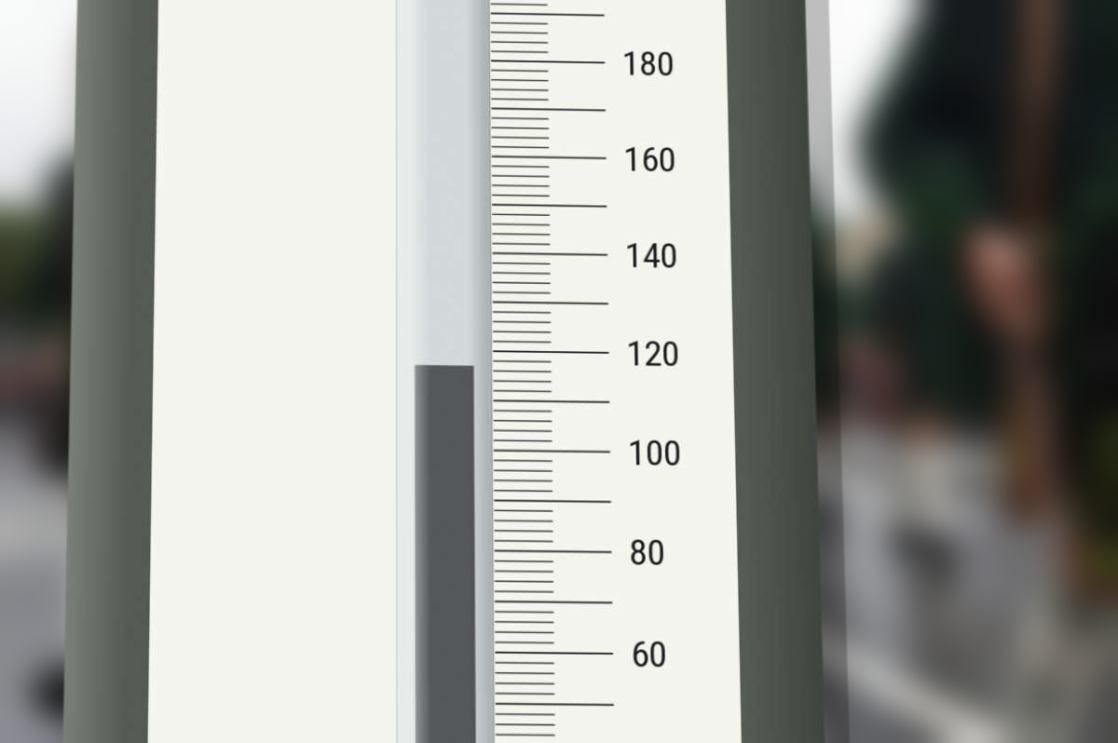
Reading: 117 mmHg
